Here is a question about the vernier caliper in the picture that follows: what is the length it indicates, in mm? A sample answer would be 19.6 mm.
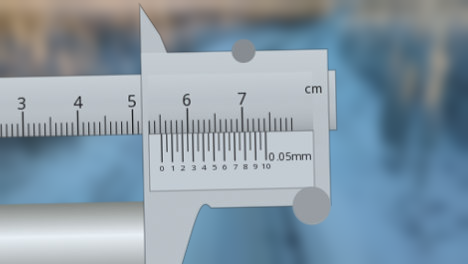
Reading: 55.2 mm
